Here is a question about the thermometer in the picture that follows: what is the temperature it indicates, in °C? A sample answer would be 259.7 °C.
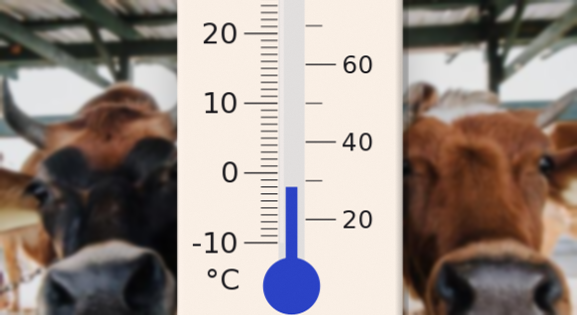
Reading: -2 °C
